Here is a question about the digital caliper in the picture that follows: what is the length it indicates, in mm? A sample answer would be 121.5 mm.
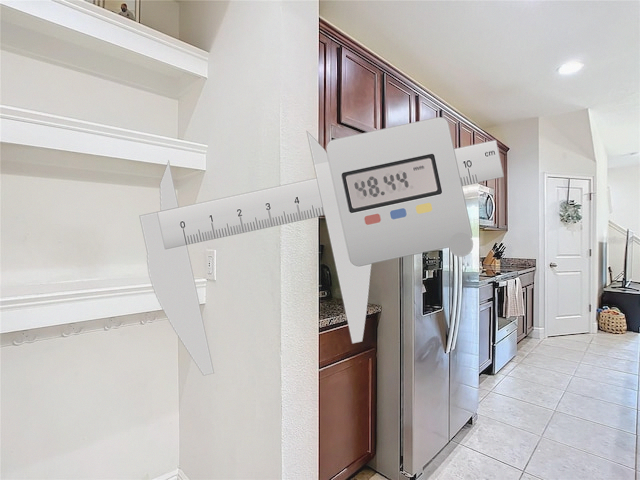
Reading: 48.44 mm
